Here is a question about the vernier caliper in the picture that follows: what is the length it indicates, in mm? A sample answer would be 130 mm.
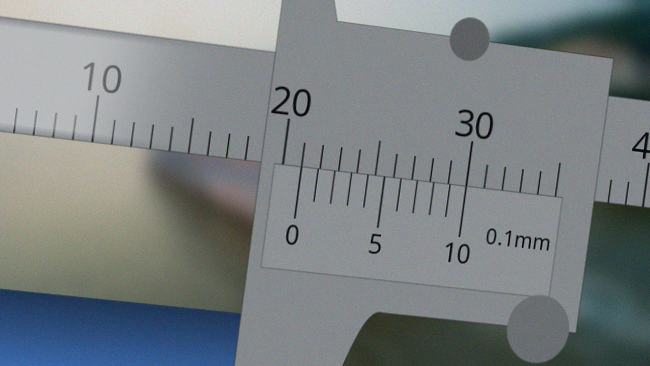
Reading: 21.0 mm
